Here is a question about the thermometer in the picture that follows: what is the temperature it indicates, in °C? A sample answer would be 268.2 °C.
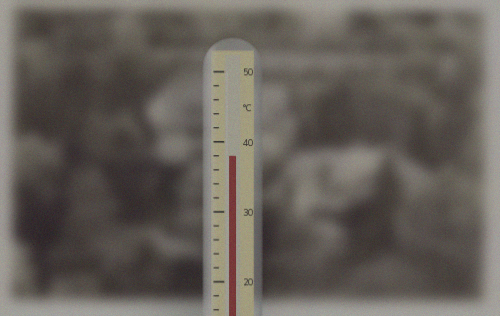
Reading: 38 °C
